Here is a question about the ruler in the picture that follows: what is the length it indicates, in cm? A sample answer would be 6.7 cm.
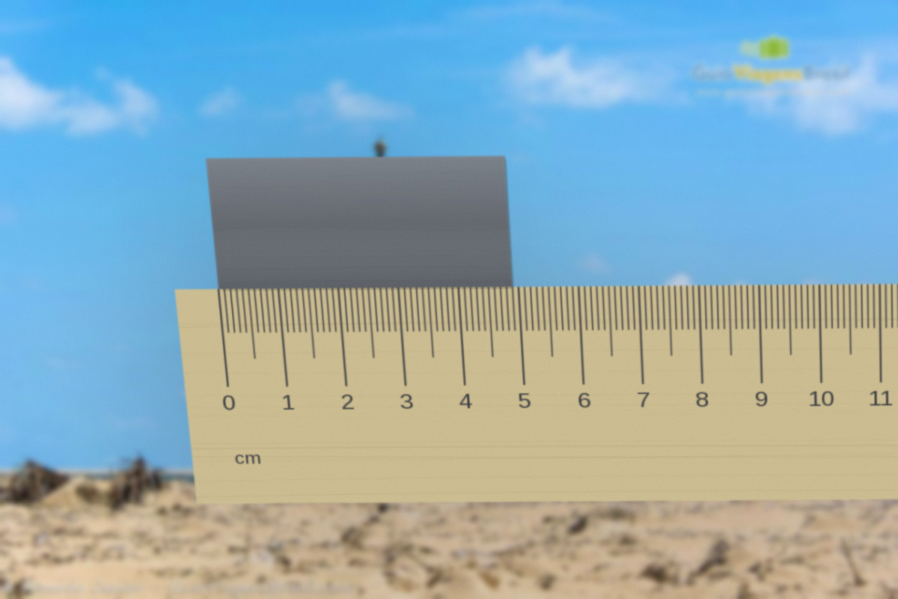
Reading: 4.9 cm
